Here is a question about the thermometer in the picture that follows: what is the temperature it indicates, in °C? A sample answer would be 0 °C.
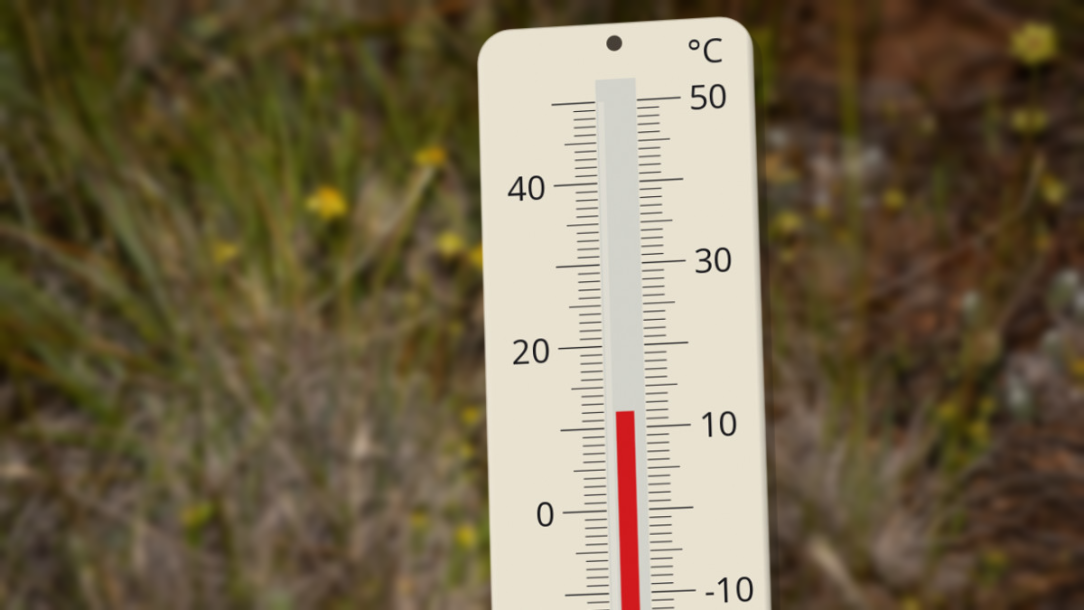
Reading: 12 °C
